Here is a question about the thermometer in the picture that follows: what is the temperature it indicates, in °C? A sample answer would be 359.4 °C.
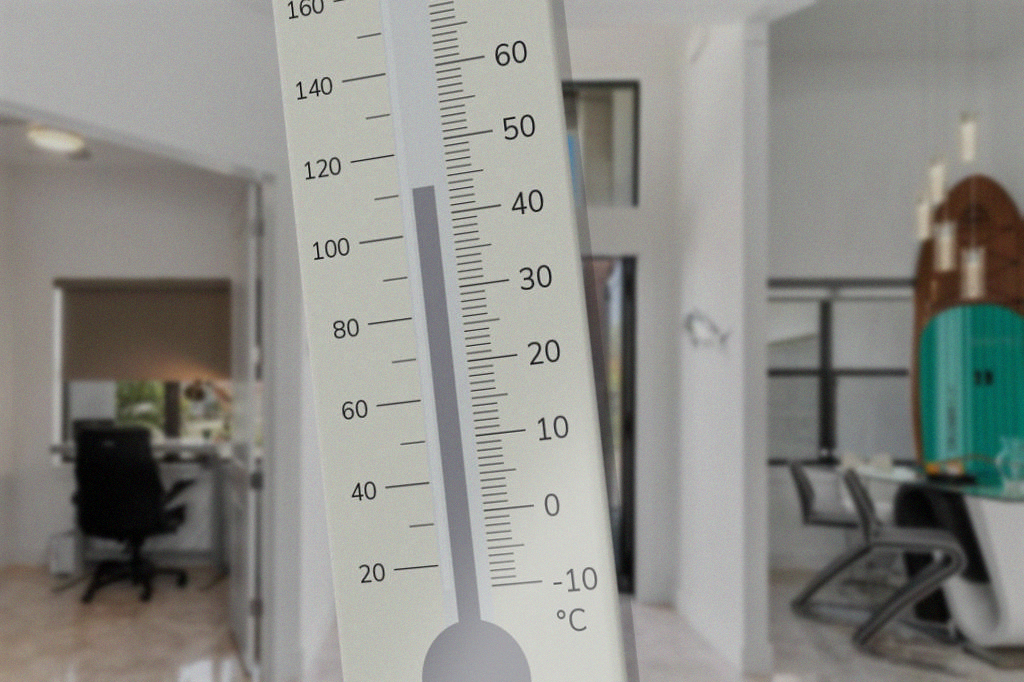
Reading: 44 °C
